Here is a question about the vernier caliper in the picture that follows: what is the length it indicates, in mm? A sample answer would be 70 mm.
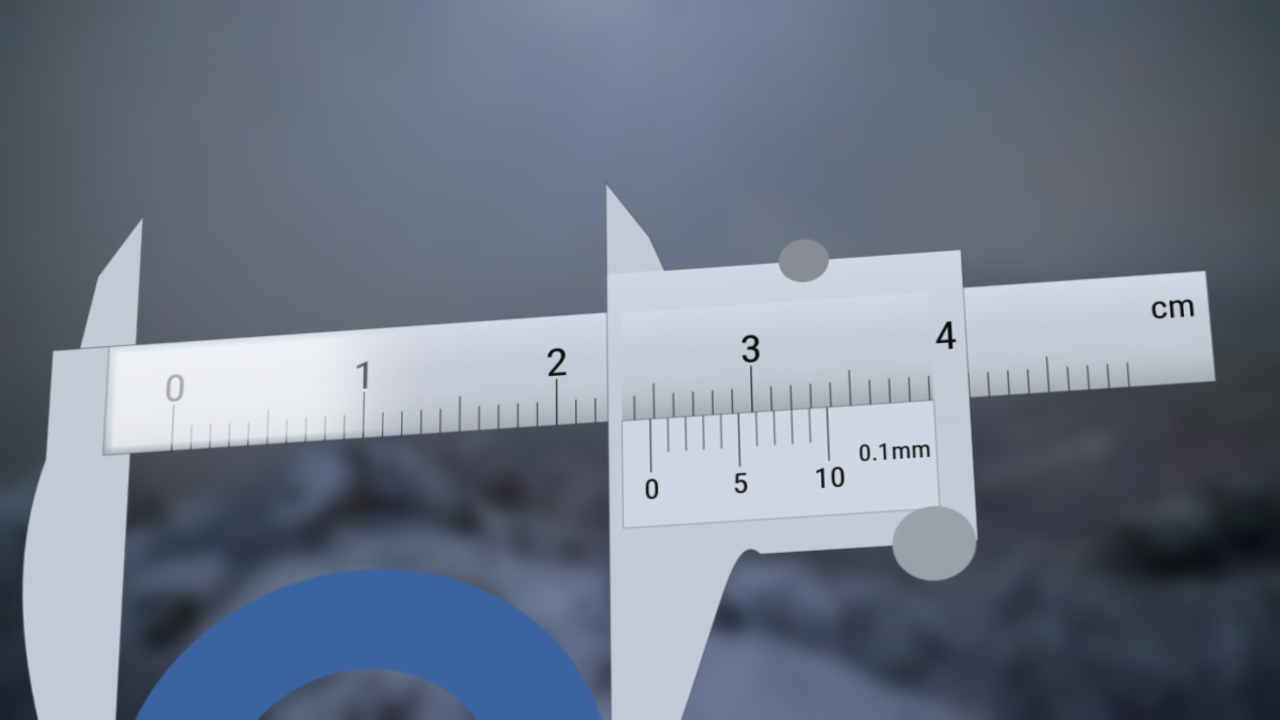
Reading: 24.8 mm
